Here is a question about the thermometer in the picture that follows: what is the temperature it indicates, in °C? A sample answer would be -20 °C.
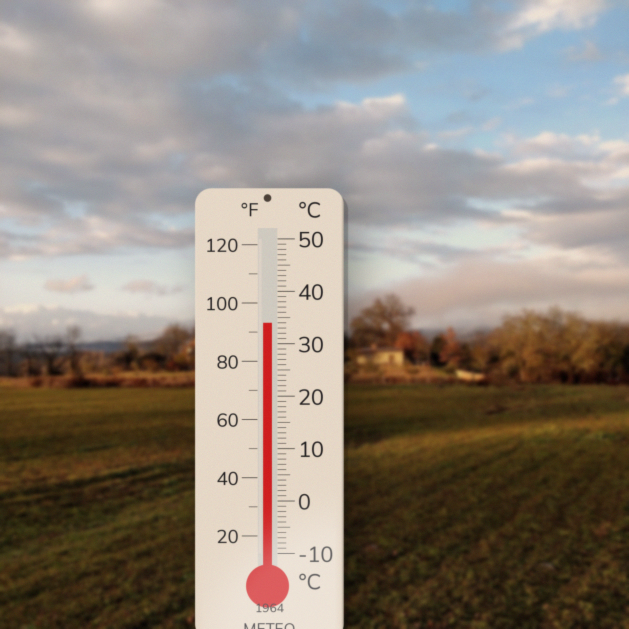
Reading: 34 °C
